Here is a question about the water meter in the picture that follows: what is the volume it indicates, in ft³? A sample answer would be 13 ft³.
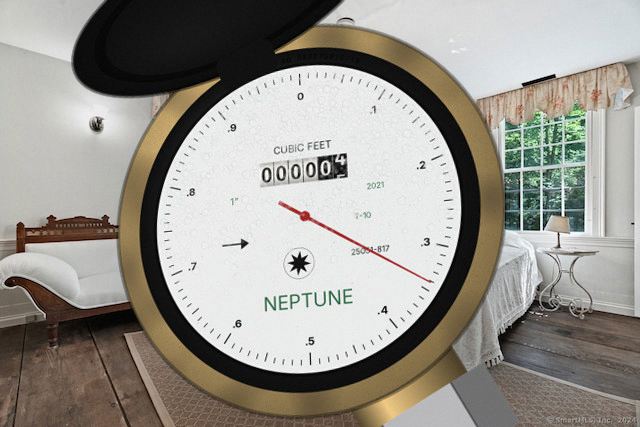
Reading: 4.34 ft³
